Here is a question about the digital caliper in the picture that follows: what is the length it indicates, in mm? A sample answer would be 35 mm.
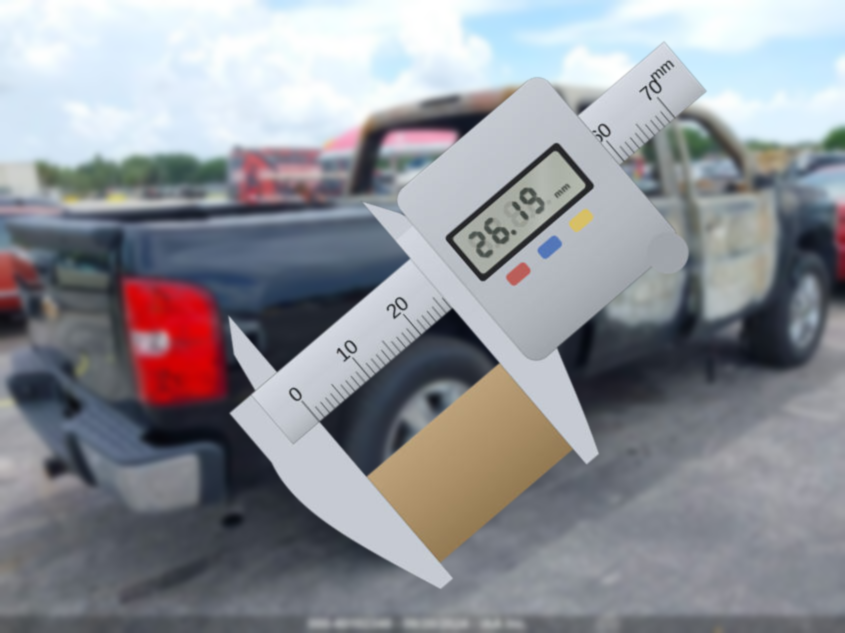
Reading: 26.19 mm
